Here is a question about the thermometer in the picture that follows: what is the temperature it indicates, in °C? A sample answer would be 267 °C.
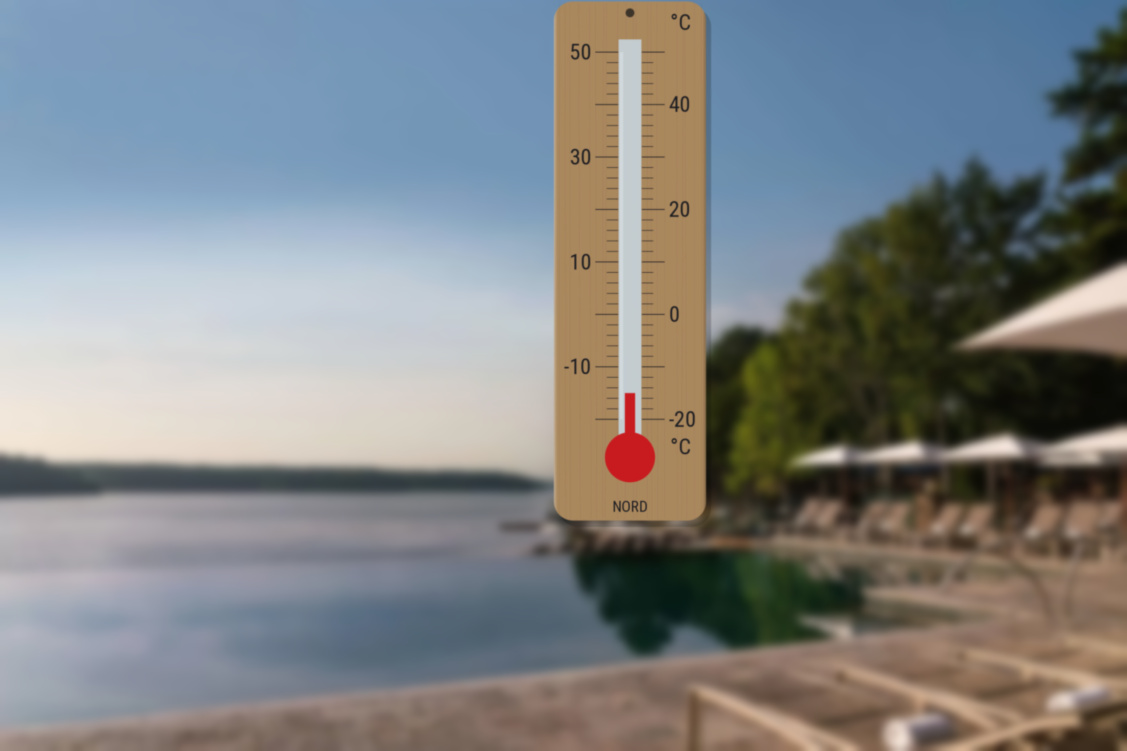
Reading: -15 °C
